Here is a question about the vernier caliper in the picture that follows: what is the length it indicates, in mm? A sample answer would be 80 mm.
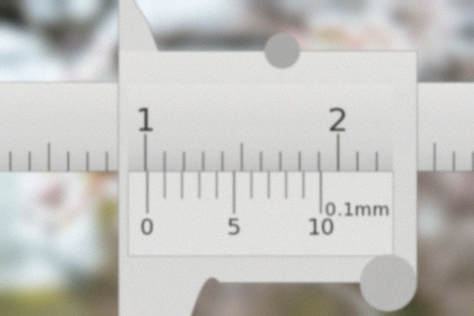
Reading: 10.1 mm
